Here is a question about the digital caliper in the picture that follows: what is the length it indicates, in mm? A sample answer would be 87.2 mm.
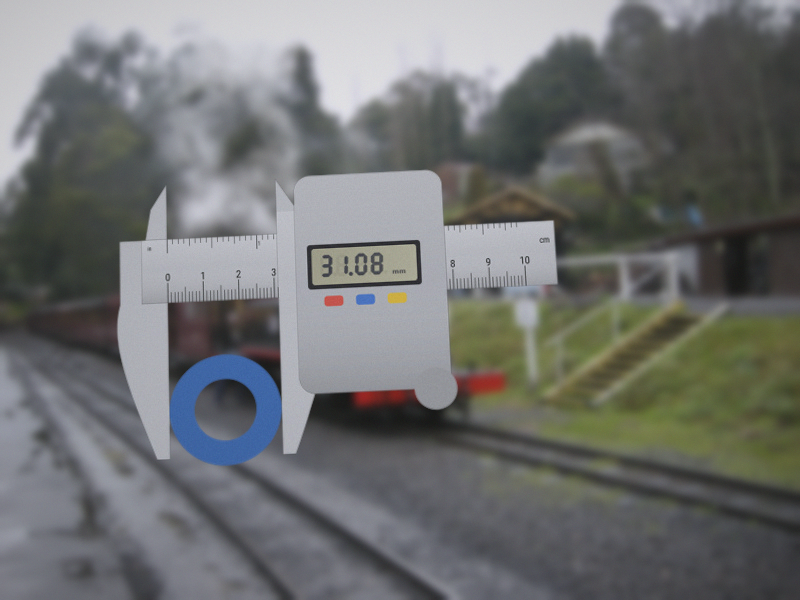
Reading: 31.08 mm
